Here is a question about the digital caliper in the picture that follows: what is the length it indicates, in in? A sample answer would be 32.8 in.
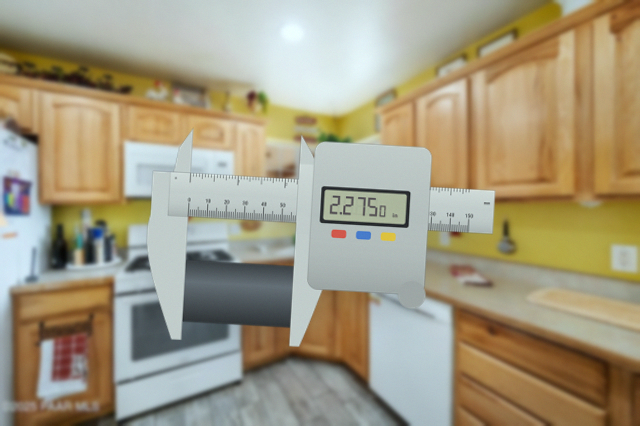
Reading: 2.2750 in
